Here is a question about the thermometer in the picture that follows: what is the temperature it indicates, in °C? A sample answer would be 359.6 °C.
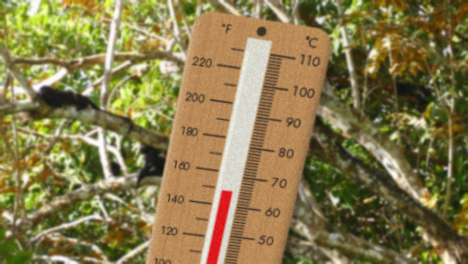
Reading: 65 °C
